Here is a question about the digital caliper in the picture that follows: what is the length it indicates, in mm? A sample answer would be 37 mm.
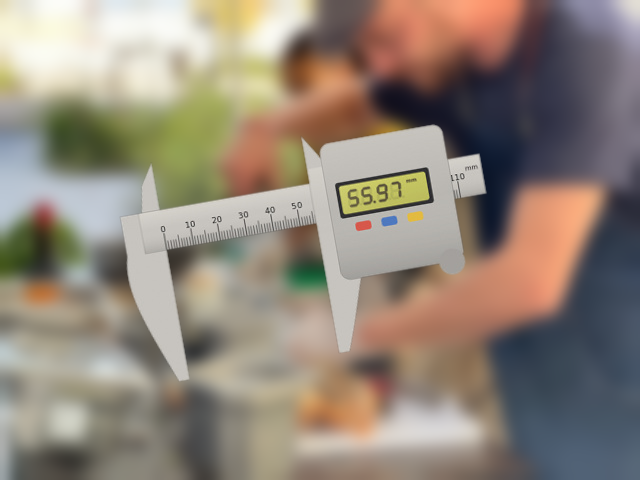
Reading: 55.97 mm
